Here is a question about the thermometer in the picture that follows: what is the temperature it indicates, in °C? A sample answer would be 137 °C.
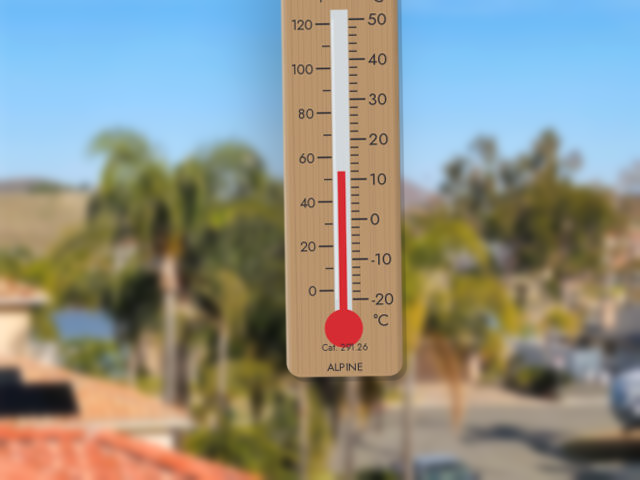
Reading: 12 °C
